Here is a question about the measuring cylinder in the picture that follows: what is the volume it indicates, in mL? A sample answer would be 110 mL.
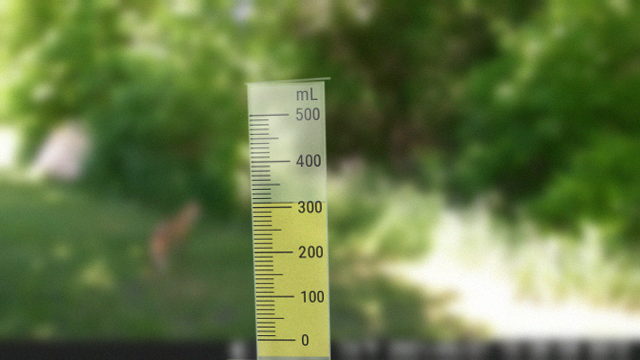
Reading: 310 mL
